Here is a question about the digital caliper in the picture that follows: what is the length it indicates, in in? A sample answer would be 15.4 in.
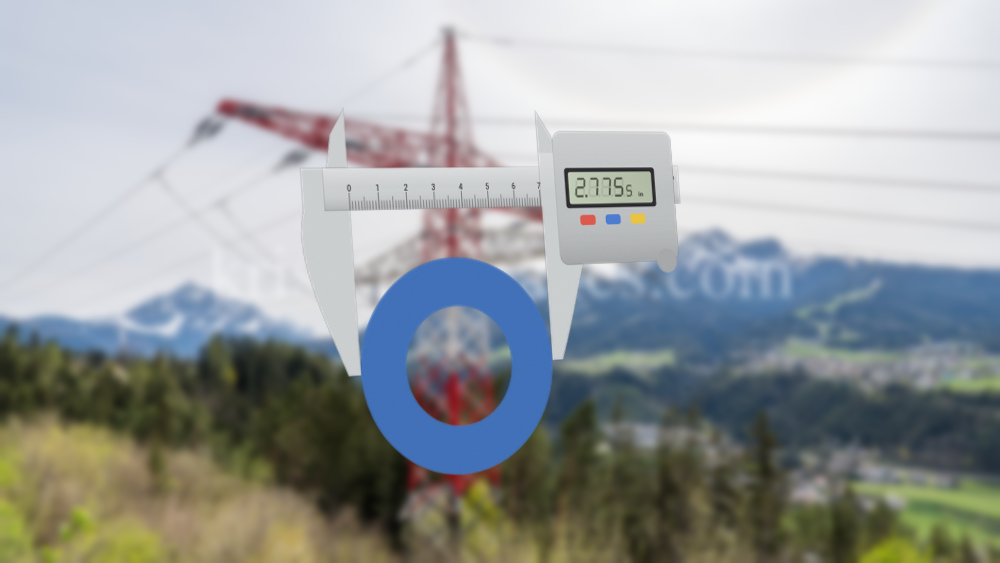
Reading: 2.7755 in
